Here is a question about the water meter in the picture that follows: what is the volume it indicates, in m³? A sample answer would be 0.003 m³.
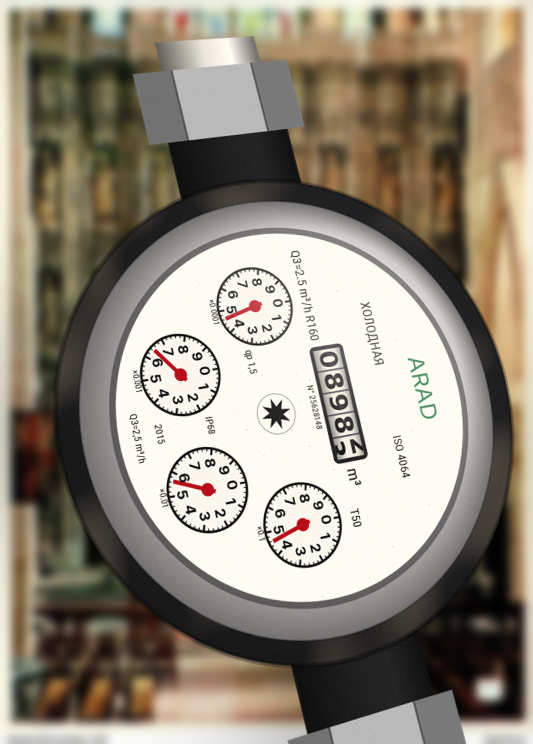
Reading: 8982.4564 m³
